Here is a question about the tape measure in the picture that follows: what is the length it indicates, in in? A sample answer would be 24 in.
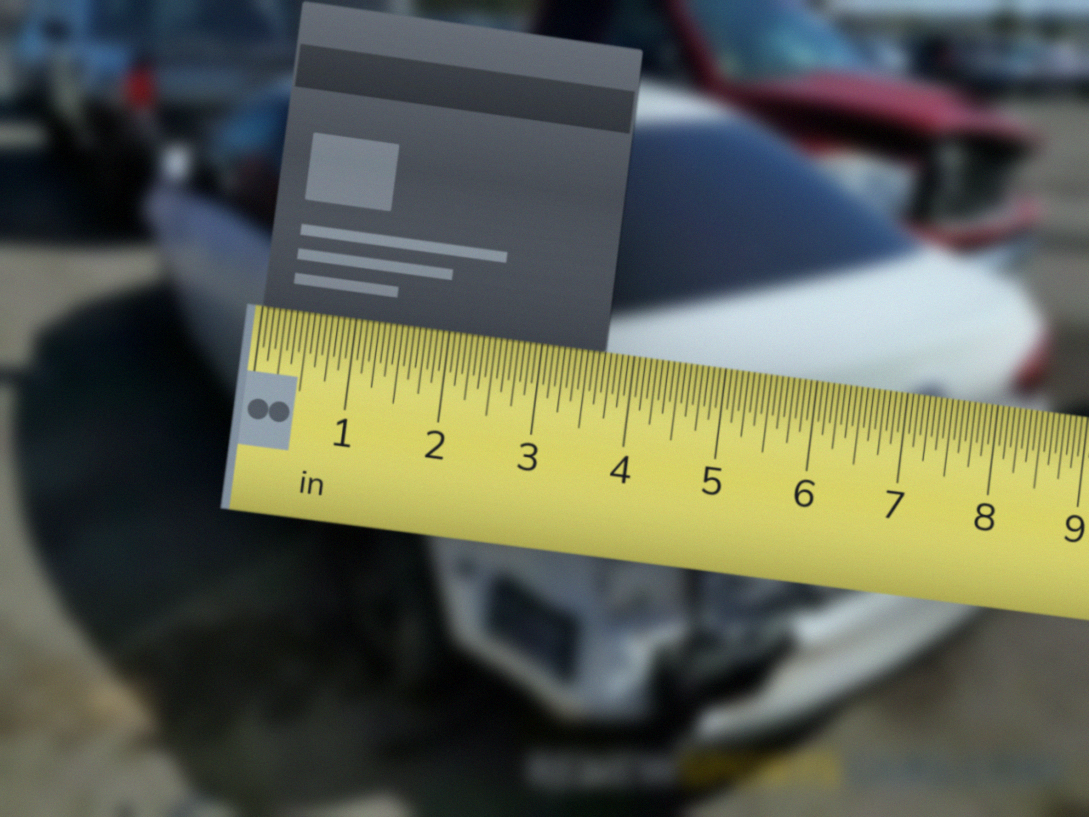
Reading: 3.6875 in
